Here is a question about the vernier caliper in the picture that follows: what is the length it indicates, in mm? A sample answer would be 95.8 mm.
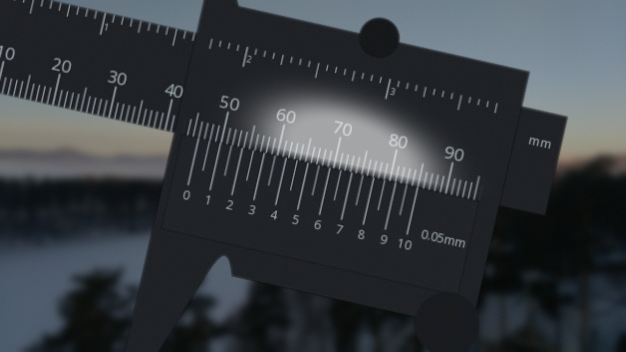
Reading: 46.0 mm
